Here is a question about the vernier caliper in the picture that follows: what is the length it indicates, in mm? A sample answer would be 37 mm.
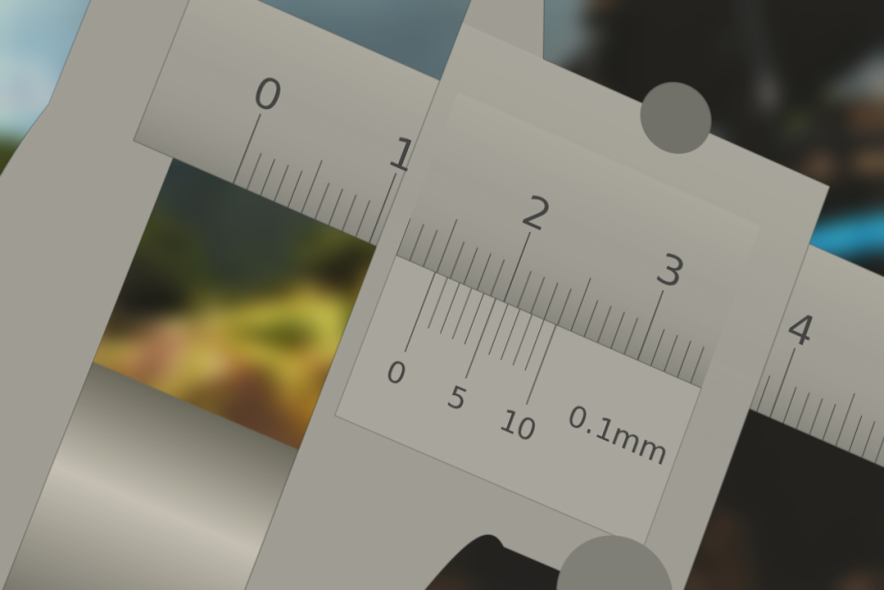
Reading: 14.9 mm
